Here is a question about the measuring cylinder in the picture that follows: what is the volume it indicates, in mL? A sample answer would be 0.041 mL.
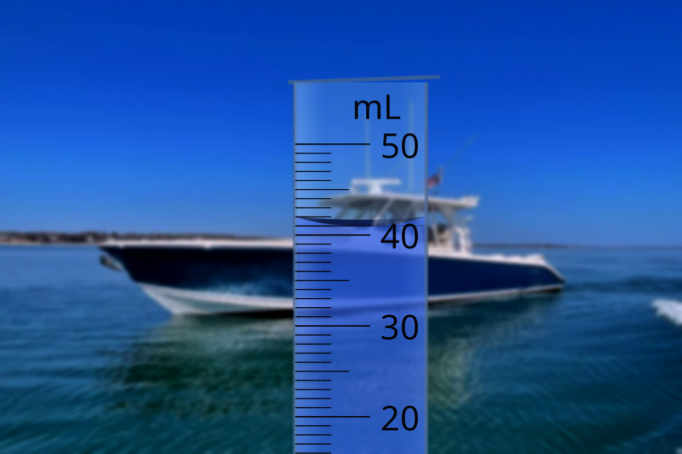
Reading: 41 mL
